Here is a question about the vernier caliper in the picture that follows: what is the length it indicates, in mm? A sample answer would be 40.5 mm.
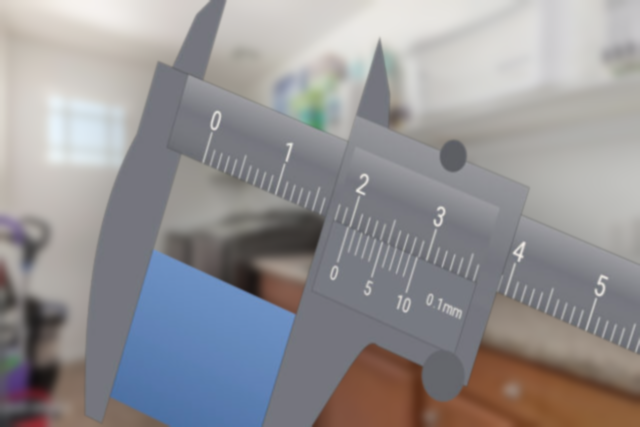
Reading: 19.8 mm
